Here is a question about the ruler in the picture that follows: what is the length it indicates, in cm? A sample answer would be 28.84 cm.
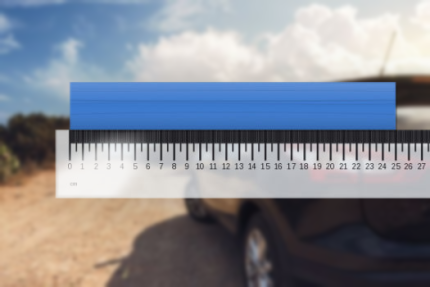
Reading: 25 cm
